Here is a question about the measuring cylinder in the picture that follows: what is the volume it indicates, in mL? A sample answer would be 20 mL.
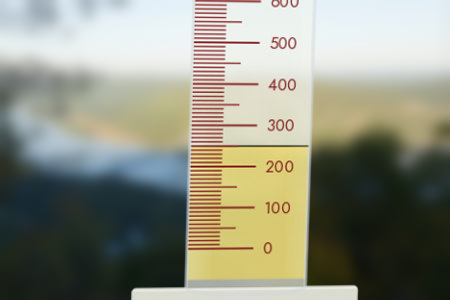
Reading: 250 mL
